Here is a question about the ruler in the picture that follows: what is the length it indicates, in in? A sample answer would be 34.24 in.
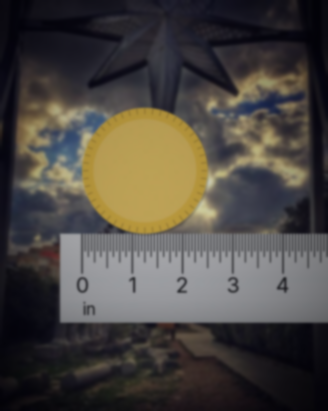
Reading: 2.5 in
